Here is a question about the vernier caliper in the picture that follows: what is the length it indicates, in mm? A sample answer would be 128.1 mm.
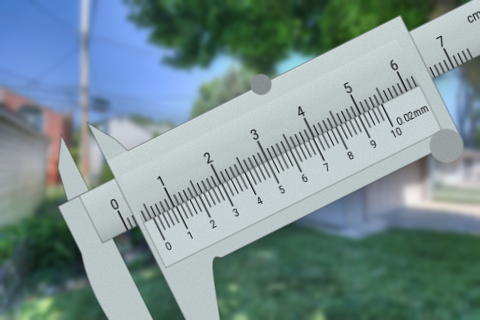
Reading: 5.5 mm
